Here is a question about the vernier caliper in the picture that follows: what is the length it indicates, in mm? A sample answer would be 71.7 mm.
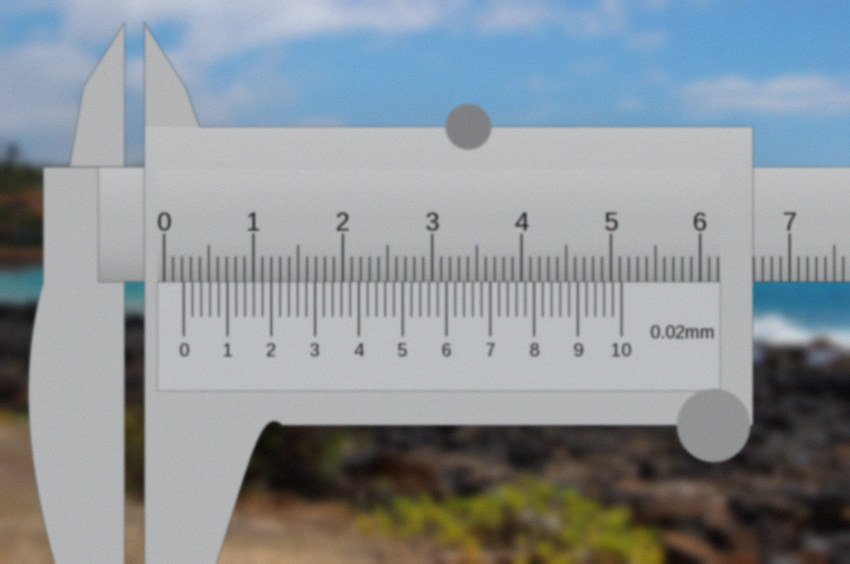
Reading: 2.2 mm
